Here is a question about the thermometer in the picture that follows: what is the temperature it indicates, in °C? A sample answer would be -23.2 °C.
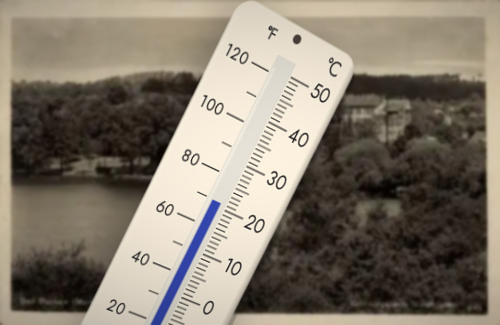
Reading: 21 °C
